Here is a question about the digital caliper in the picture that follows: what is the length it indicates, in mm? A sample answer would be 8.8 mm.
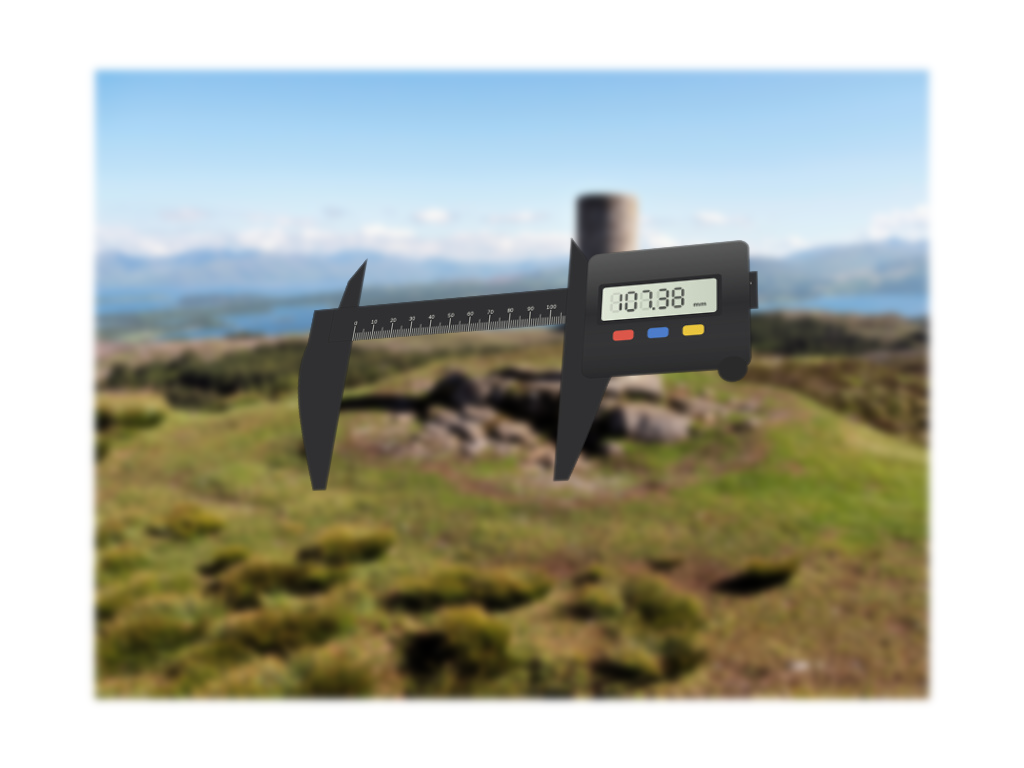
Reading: 107.38 mm
